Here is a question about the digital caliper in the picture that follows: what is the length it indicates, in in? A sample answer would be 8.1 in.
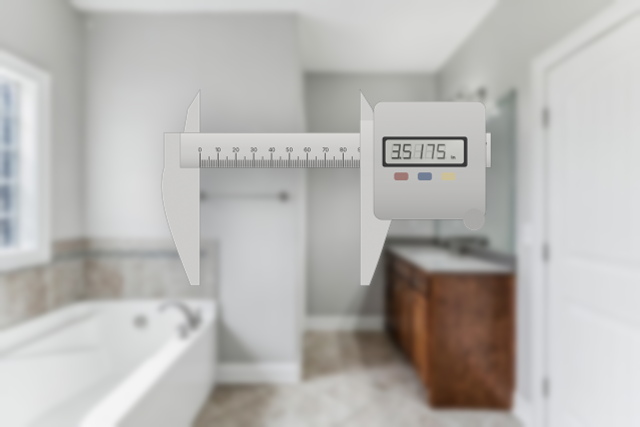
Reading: 3.5175 in
